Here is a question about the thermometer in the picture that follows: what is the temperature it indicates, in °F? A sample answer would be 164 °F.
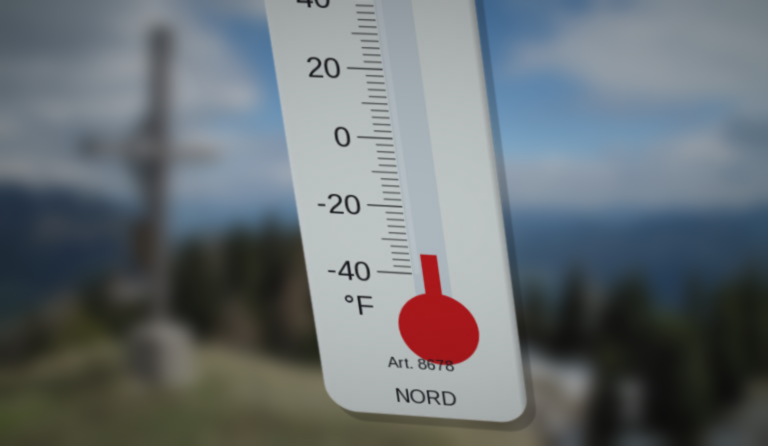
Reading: -34 °F
